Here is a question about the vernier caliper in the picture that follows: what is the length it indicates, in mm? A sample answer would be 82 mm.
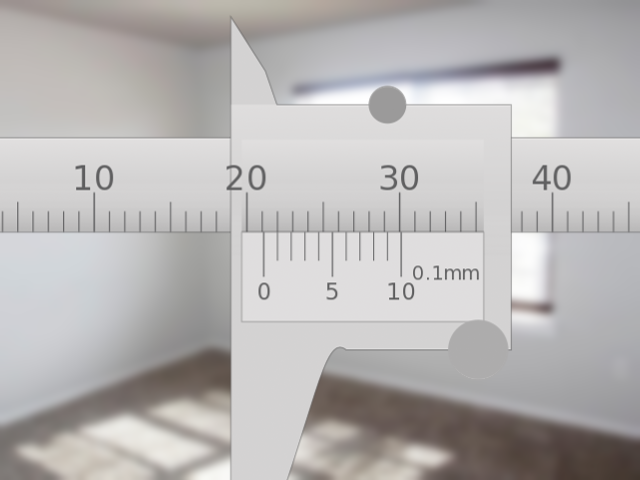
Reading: 21.1 mm
